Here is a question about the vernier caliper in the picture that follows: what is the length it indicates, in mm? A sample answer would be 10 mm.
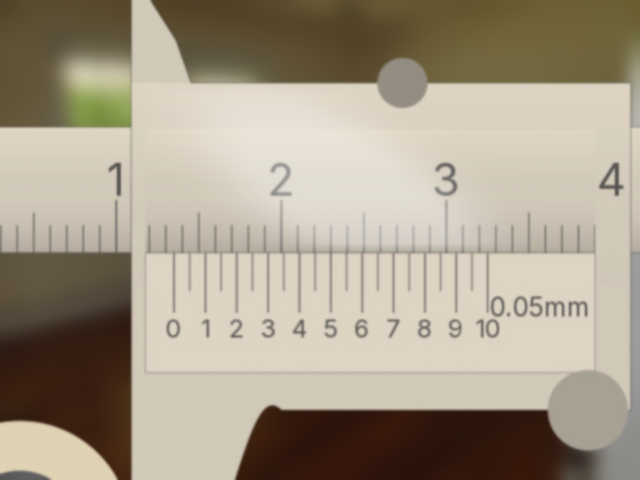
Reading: 13.5 mm
